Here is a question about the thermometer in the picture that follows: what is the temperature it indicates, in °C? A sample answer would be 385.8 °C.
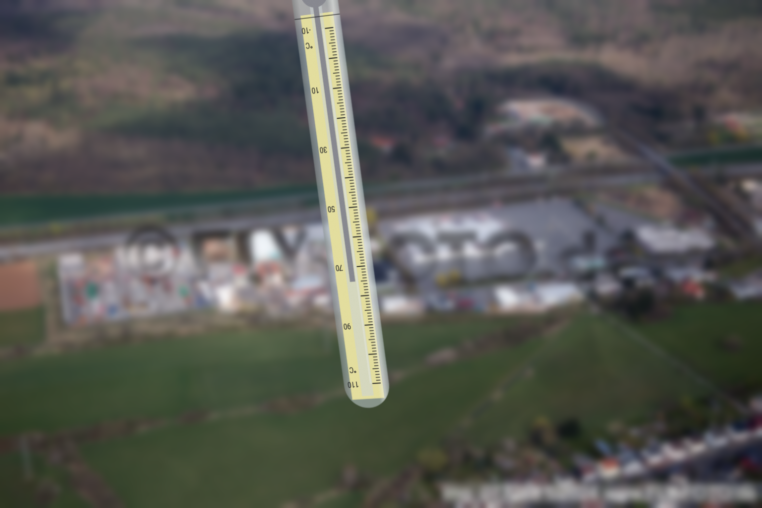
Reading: 75 °C
